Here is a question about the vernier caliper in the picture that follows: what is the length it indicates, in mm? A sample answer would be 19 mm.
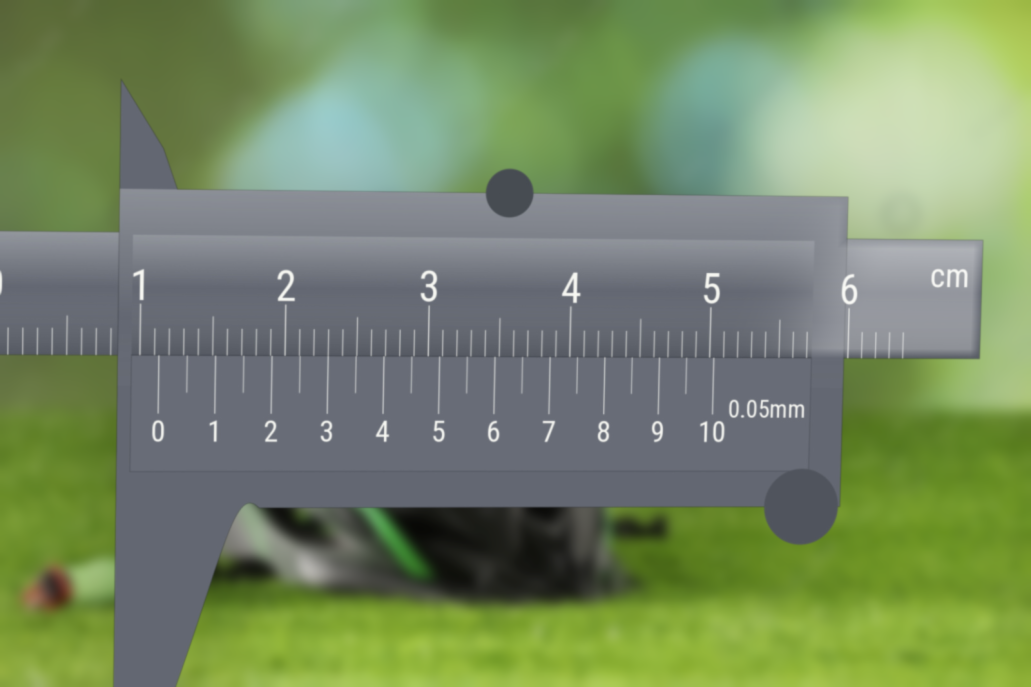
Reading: 11.3 mm
